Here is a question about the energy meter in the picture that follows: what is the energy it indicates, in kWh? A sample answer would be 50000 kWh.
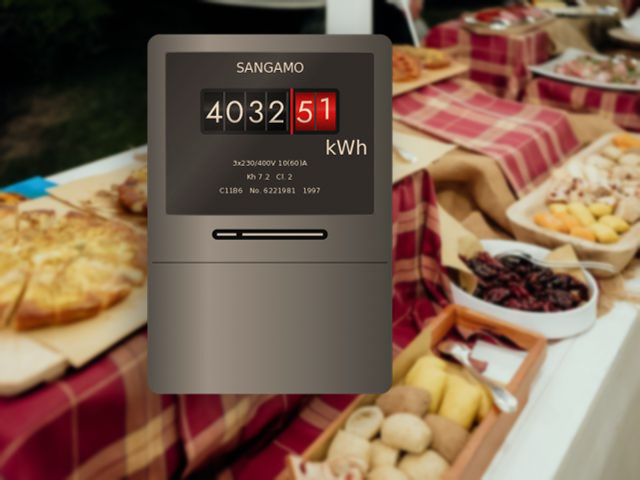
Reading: 4032.51 kWh
